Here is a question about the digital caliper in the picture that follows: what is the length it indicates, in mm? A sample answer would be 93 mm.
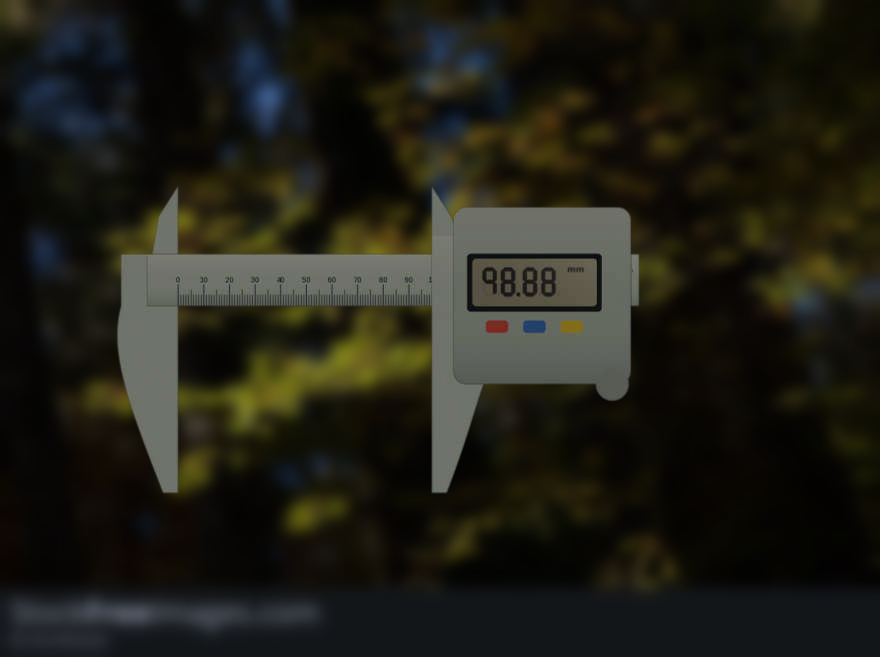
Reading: 98.88 mm
